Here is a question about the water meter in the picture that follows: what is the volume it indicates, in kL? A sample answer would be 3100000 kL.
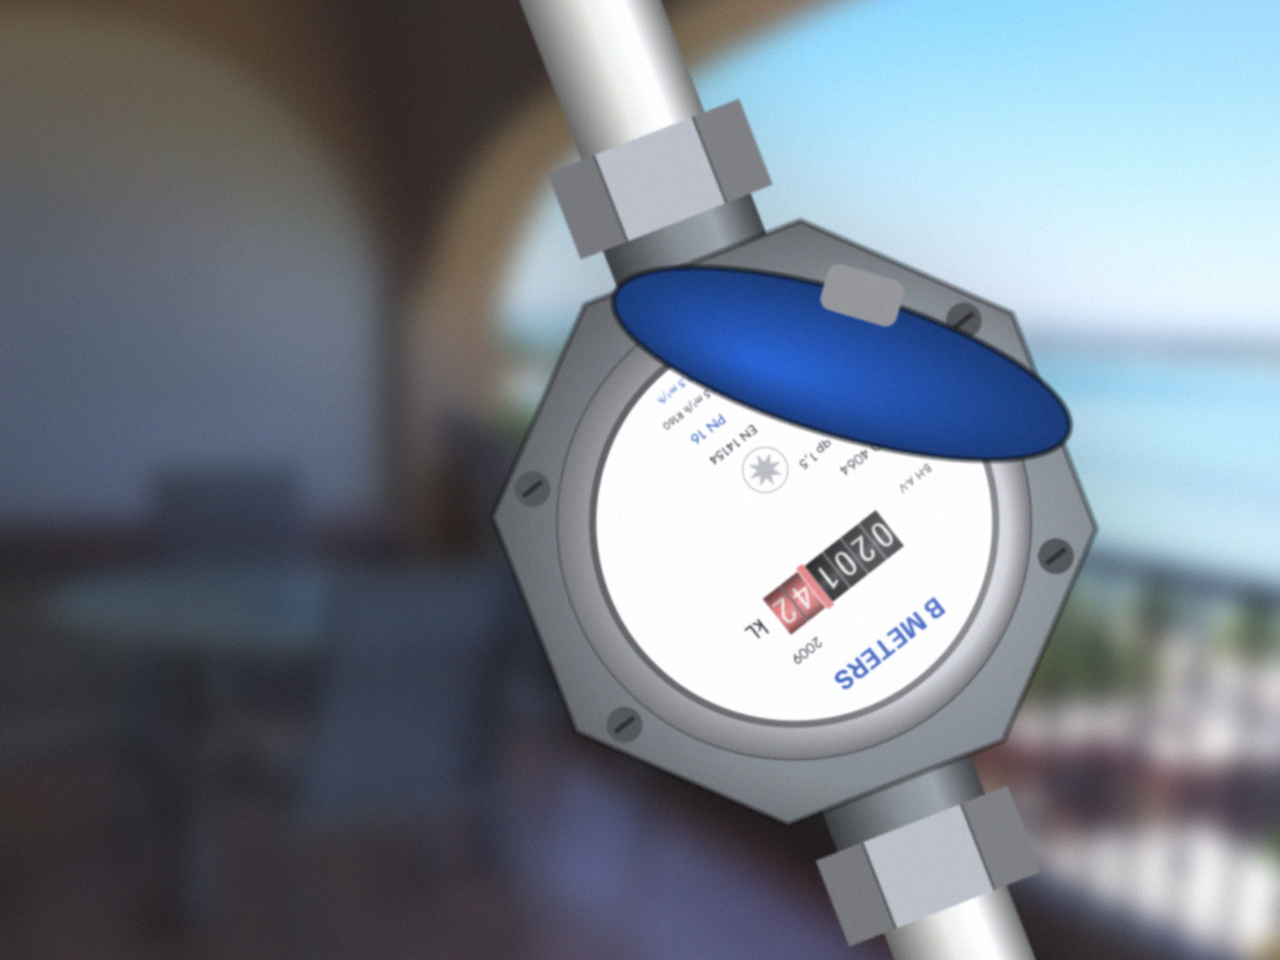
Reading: 201.42 kL
